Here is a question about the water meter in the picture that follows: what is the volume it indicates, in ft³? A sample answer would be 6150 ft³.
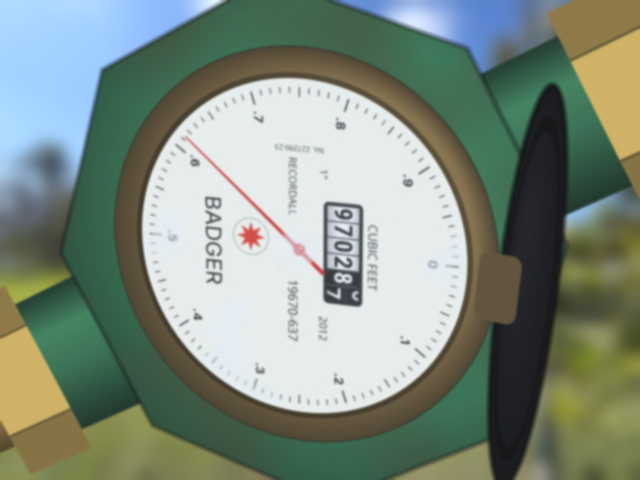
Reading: 970286.61 ft³
